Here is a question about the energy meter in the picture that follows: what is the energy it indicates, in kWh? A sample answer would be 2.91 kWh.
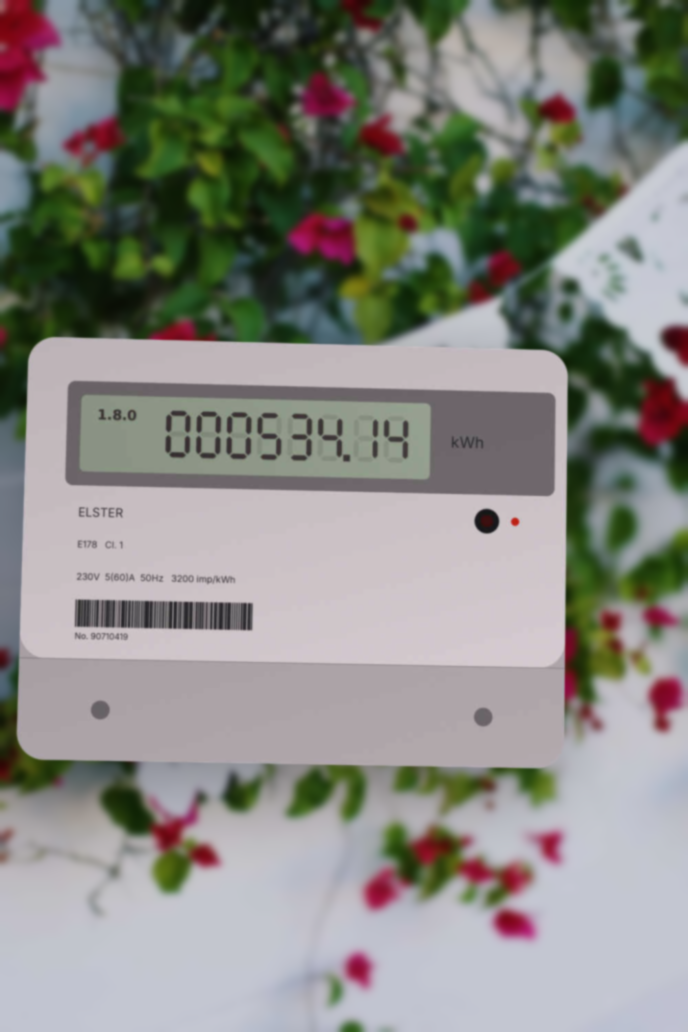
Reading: 534.14 kWh
